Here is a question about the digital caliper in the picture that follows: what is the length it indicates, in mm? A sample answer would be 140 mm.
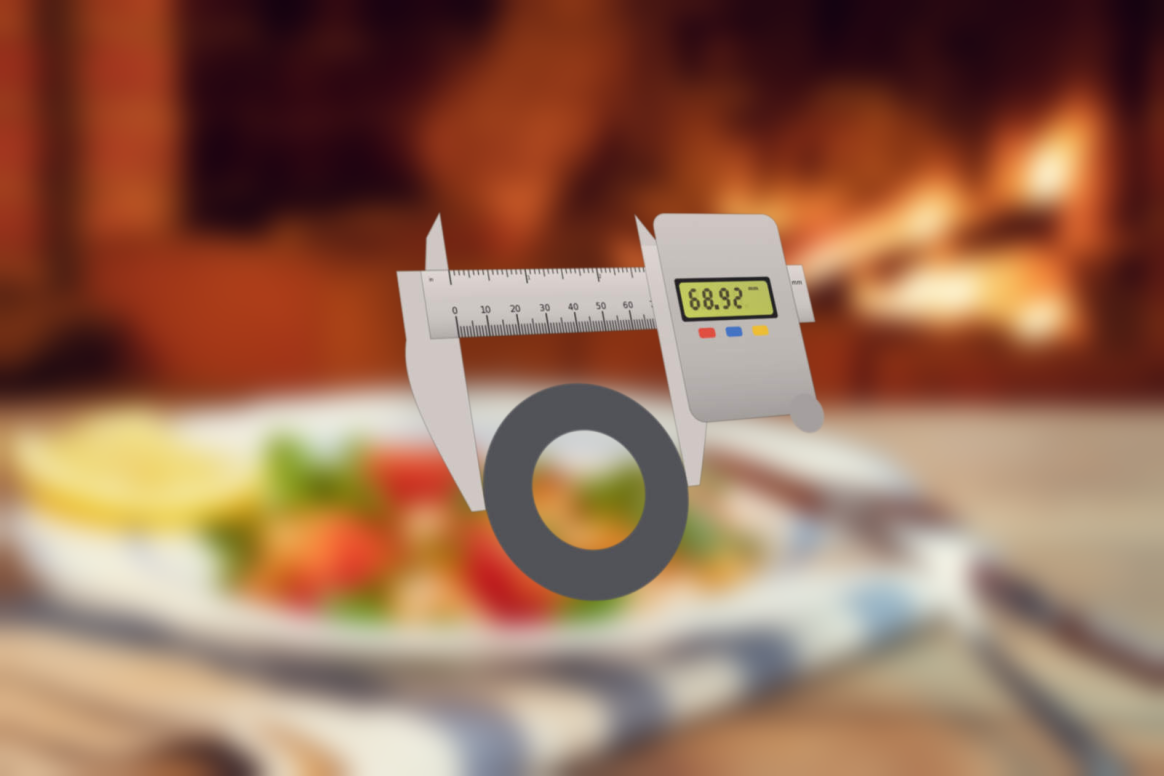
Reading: 68.92 mm
